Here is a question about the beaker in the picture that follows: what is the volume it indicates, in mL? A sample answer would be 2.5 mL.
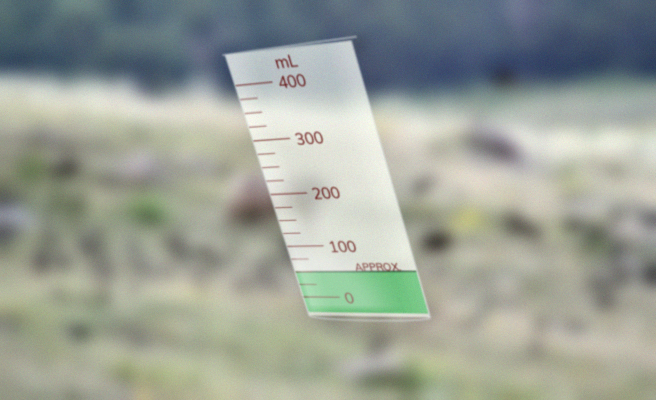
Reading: 50 mL
